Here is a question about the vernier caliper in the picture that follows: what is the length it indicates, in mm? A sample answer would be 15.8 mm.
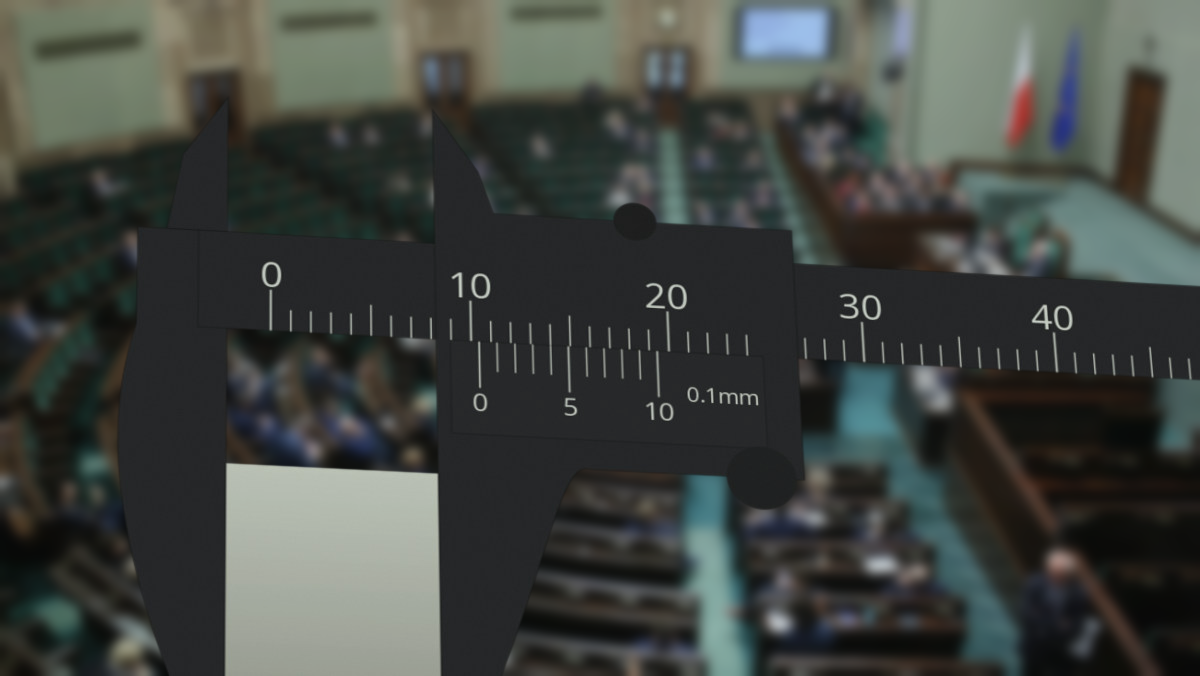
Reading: 10.4 mm
